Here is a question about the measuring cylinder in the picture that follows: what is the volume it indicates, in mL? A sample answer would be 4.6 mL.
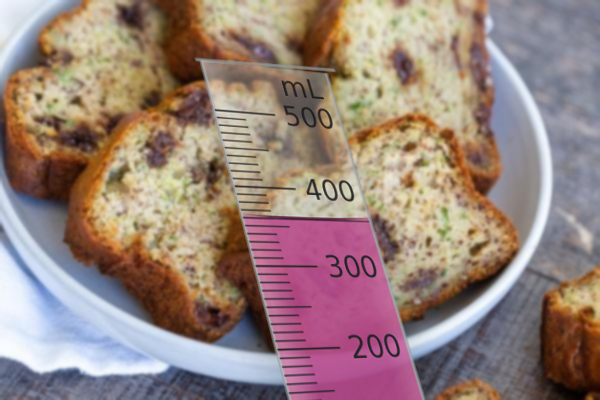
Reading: 360 mL
